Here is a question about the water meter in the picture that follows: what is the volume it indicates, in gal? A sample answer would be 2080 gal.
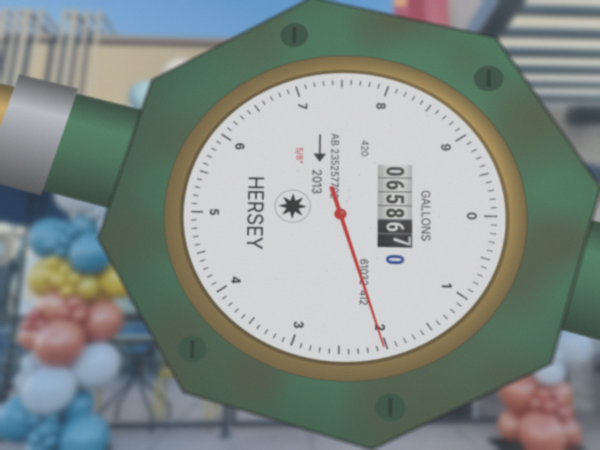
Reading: 658672.0 gal
